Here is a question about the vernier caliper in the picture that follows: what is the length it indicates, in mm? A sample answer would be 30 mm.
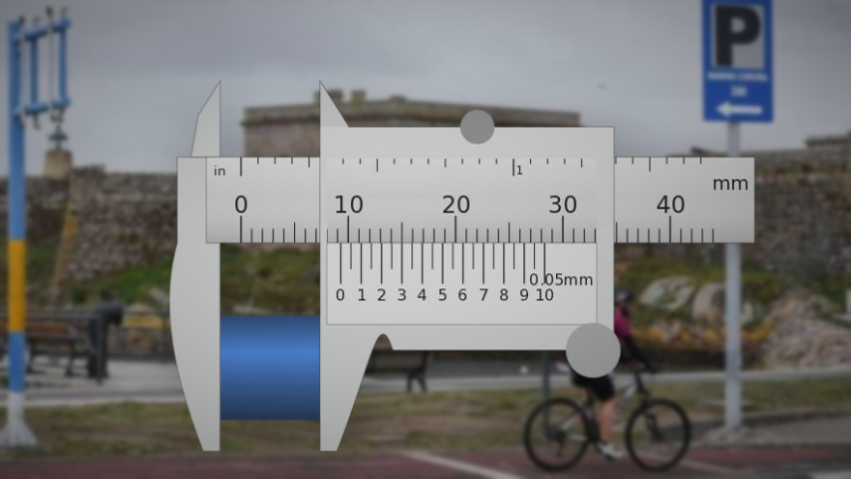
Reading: 9.3 mm
